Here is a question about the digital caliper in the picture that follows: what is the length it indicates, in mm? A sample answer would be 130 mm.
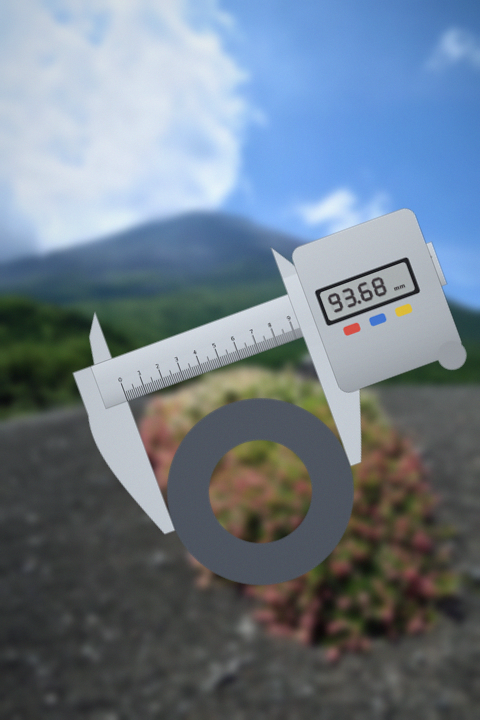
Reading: 93.68 mm
